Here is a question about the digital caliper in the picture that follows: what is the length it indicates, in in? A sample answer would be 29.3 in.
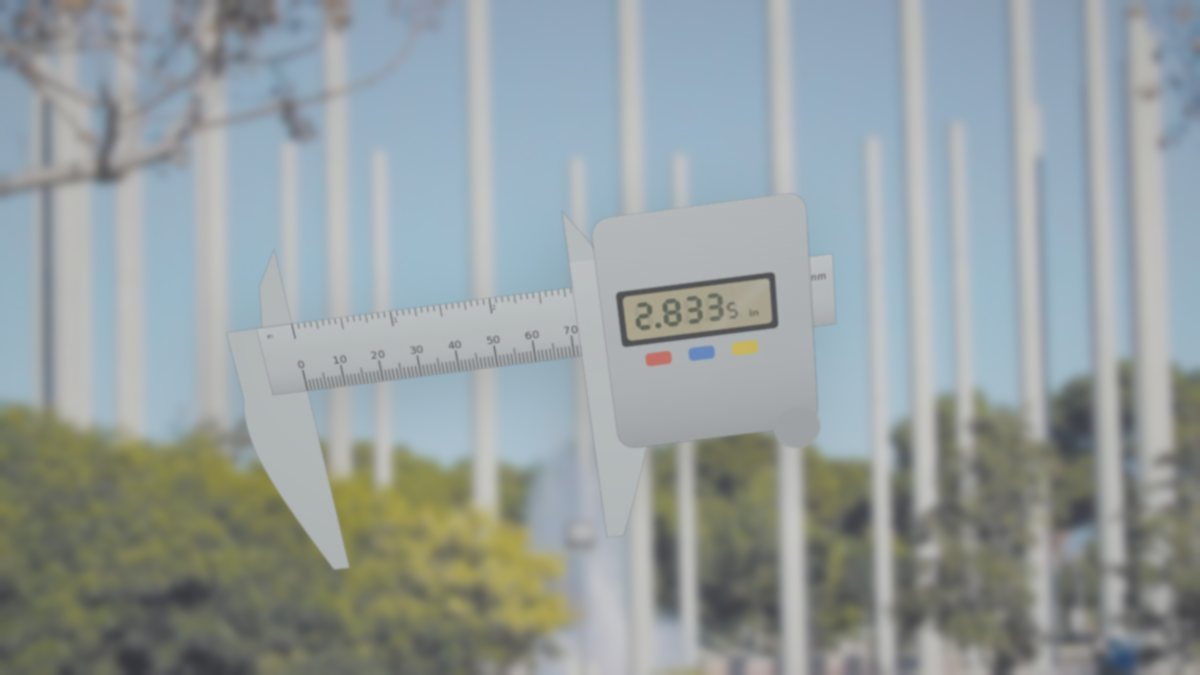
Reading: 2.8335 in
